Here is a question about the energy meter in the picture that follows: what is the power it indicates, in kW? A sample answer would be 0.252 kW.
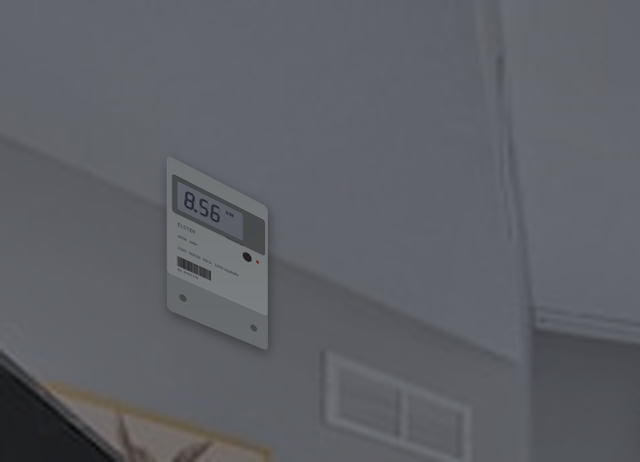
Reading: 8.56 kW
